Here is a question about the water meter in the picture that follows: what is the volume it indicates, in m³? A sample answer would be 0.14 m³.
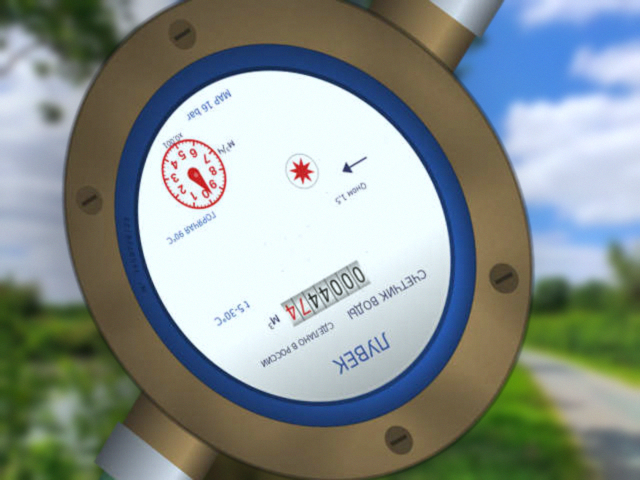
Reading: 44.739 m³
